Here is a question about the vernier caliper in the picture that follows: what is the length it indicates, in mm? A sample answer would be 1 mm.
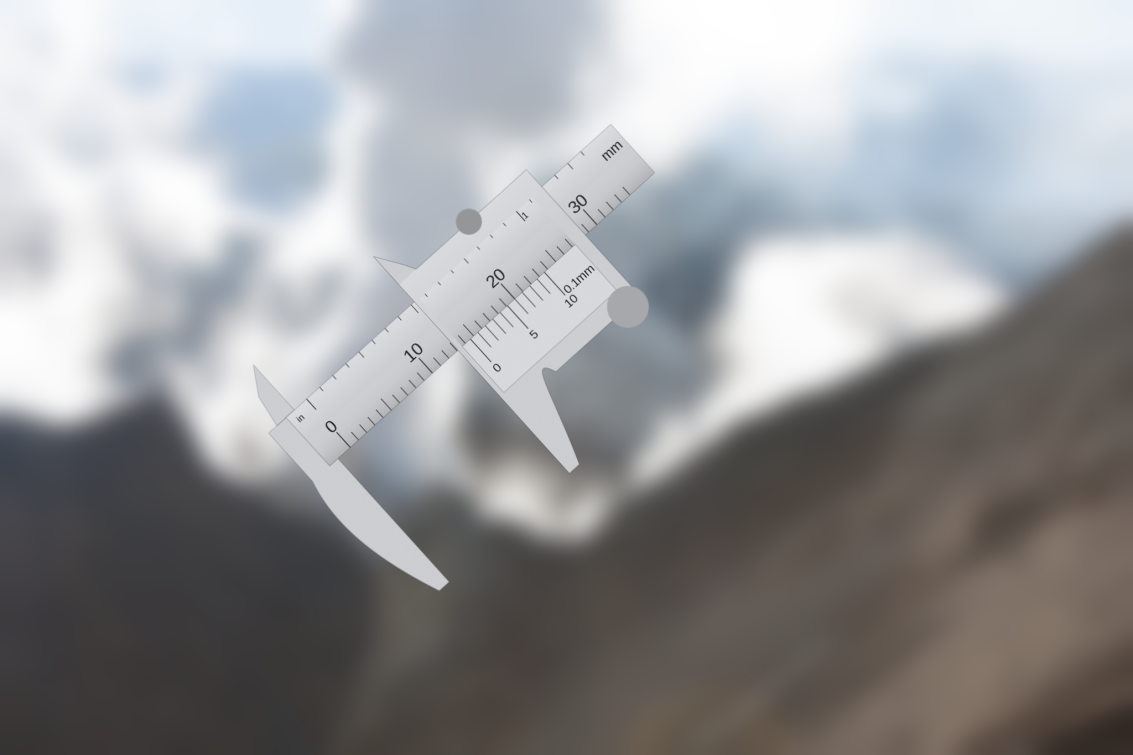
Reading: 14.6 mm
